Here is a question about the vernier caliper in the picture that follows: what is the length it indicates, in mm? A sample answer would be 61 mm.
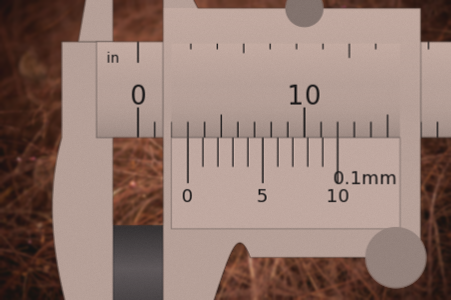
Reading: 3.0 mm
